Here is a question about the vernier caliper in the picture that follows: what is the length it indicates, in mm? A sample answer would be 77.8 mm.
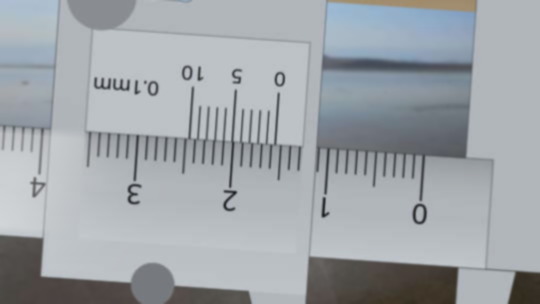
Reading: 15.6 mm
